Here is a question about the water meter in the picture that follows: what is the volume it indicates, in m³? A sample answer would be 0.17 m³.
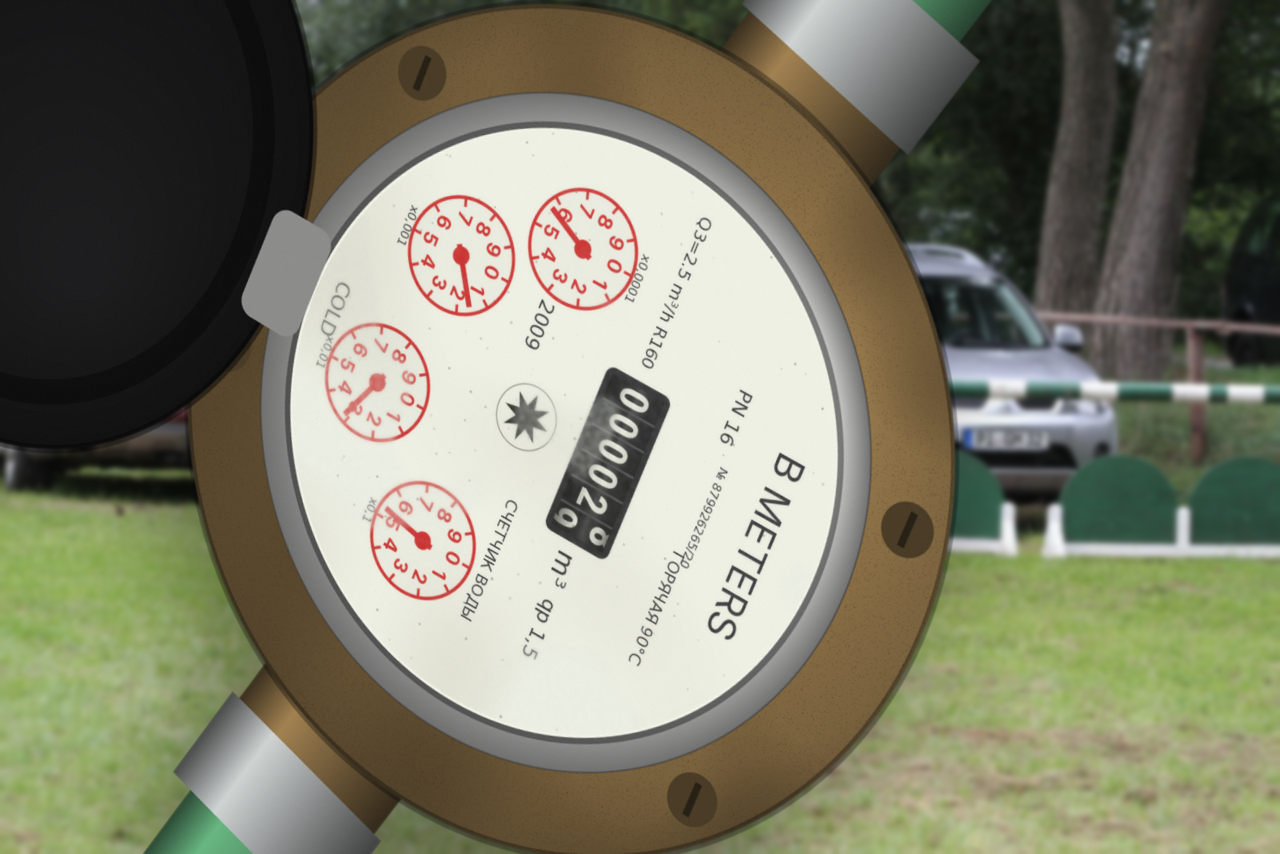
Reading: 28.5315 m³
